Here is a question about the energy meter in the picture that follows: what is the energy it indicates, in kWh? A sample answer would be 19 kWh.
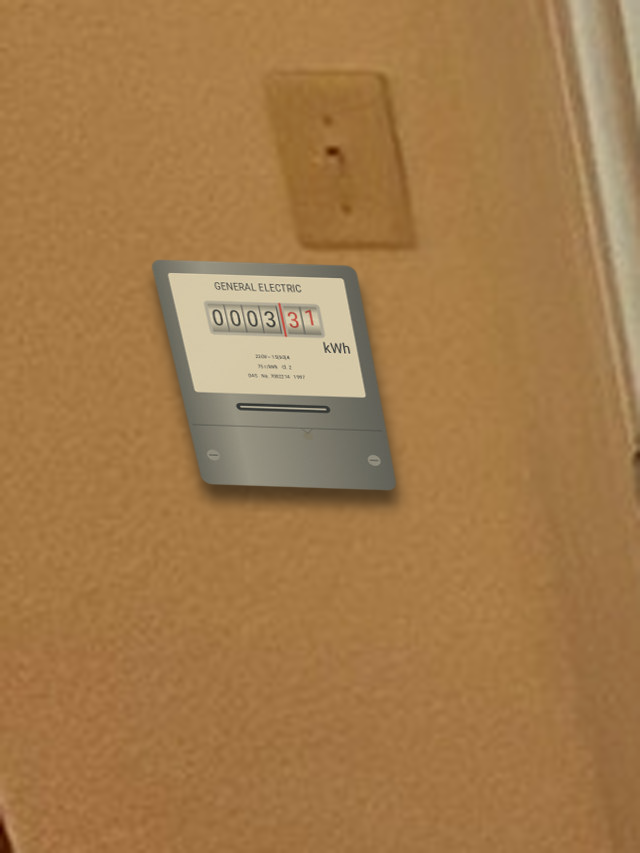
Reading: 3.31 kWh
